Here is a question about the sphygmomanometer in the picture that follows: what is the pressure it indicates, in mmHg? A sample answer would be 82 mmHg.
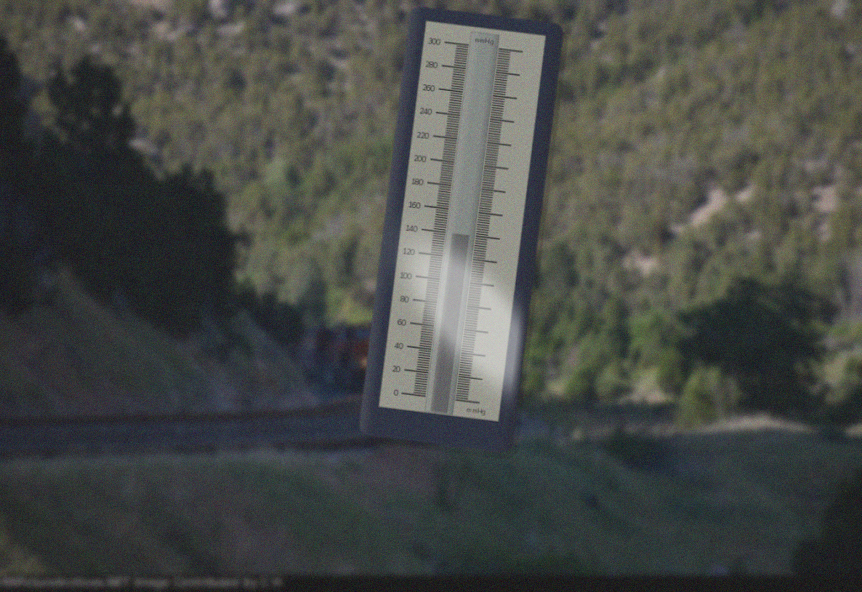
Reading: 140 mmHg
